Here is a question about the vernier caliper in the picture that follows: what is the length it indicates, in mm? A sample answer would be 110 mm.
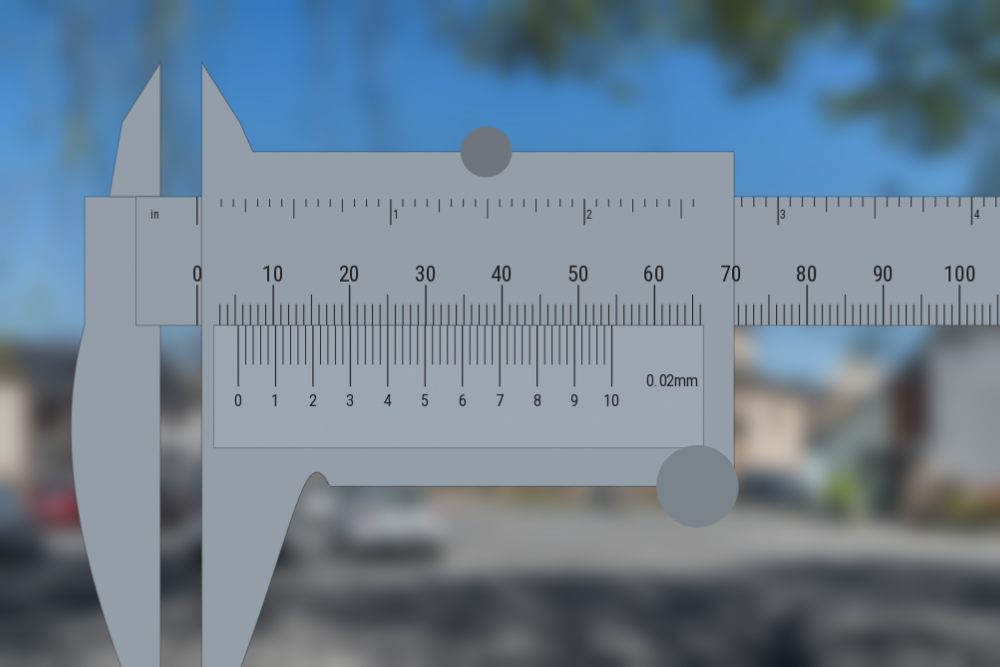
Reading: 5.4 mm
